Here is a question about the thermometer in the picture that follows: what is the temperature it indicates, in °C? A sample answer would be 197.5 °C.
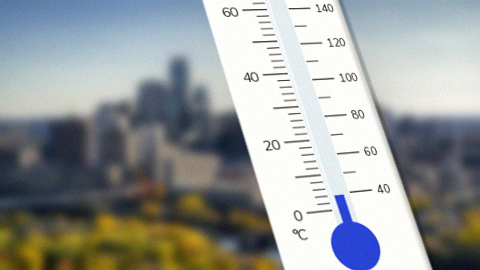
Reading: 4 °C
